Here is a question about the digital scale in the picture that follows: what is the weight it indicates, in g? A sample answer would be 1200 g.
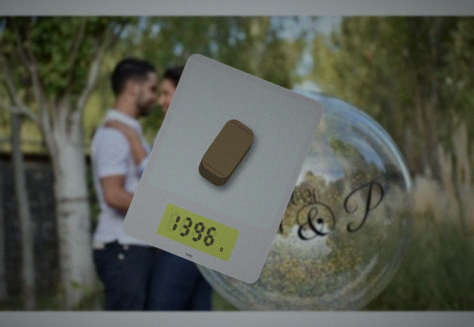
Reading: 1396 g
